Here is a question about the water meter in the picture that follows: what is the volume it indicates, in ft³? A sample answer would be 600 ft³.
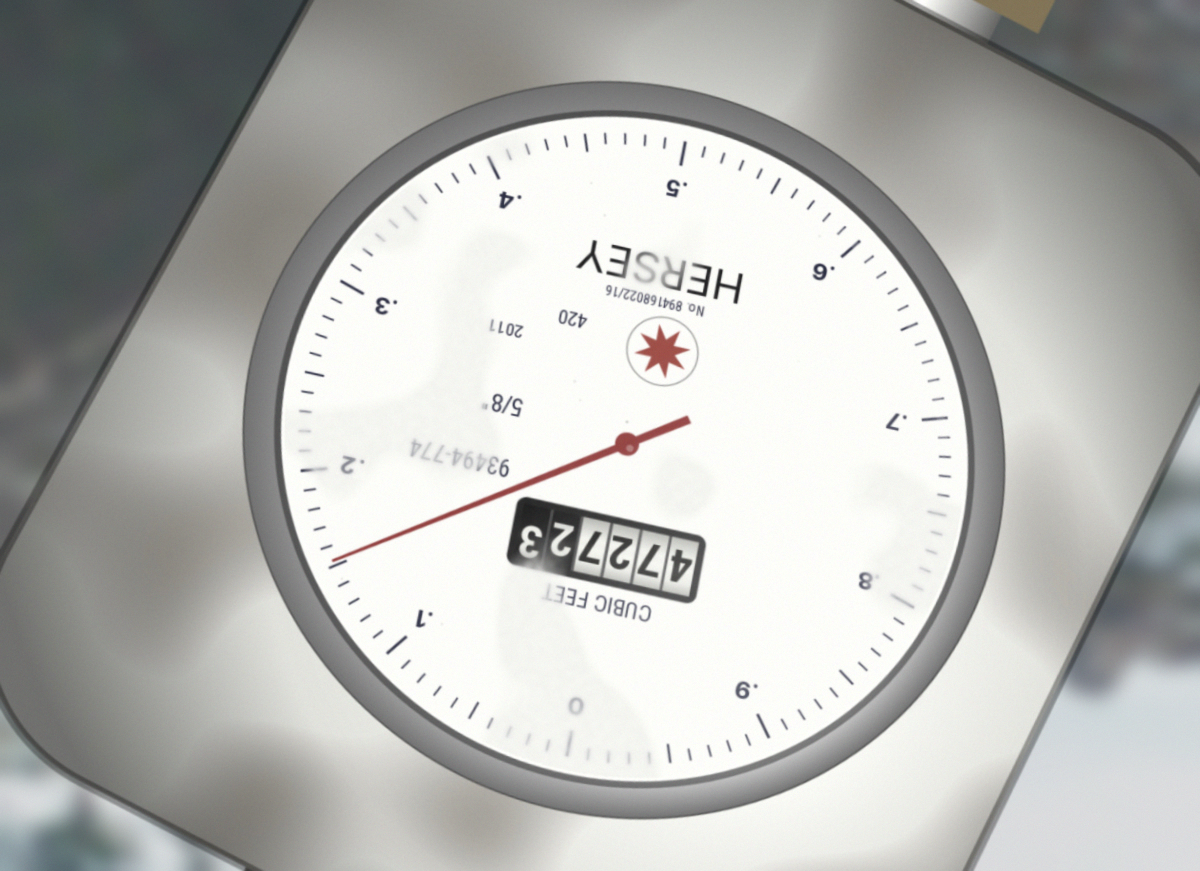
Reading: 472723.15 ft³
